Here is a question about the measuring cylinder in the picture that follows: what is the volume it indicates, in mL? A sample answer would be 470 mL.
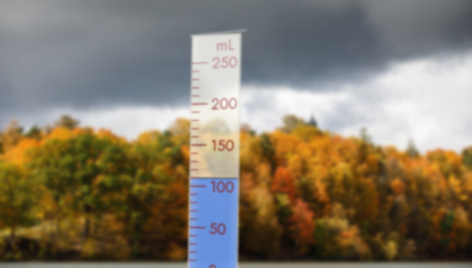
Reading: 110 mL
